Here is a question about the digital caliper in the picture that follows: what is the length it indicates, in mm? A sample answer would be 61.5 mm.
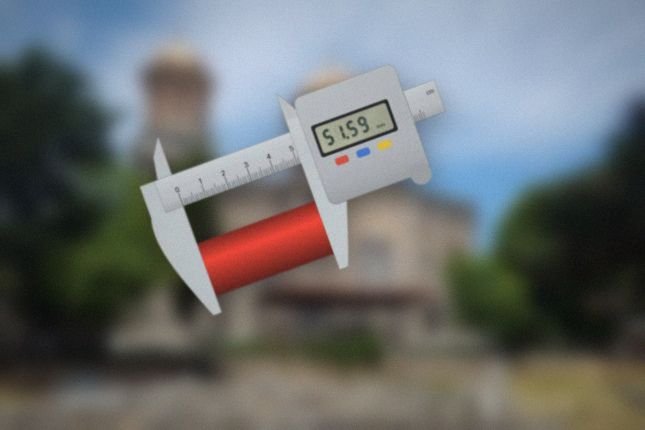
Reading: 51.59 mm
